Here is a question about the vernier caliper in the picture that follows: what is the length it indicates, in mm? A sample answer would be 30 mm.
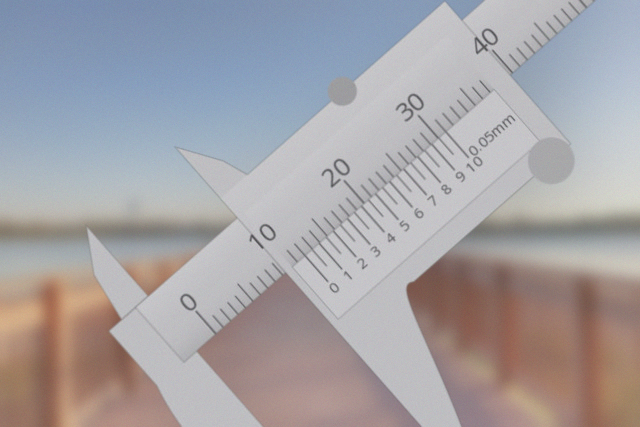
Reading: 12.0 mm
